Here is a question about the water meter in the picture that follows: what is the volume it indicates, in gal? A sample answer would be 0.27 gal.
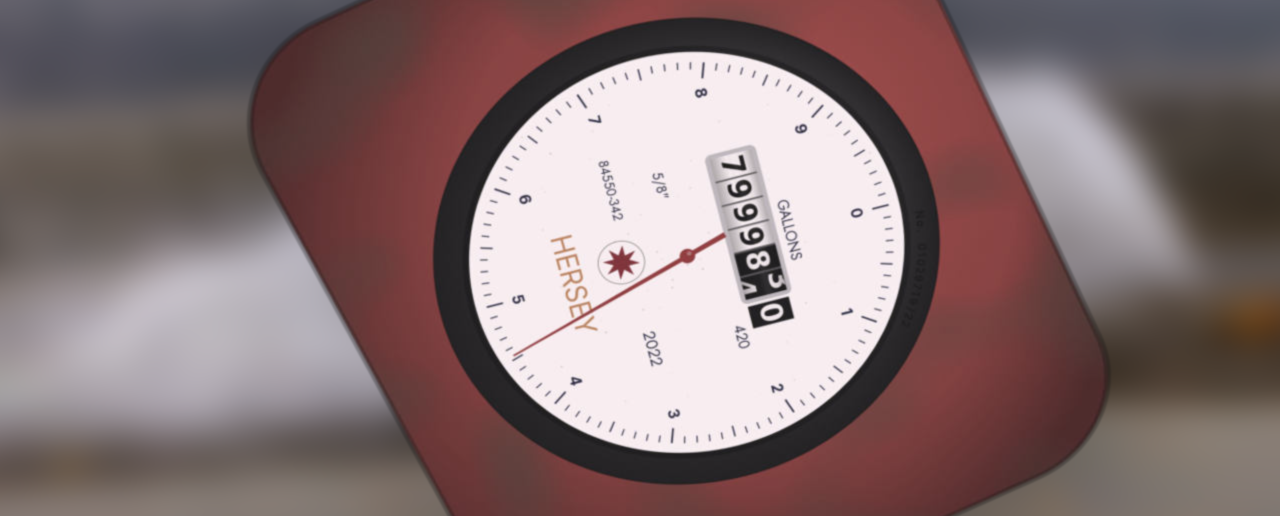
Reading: 7999834.5 gal
